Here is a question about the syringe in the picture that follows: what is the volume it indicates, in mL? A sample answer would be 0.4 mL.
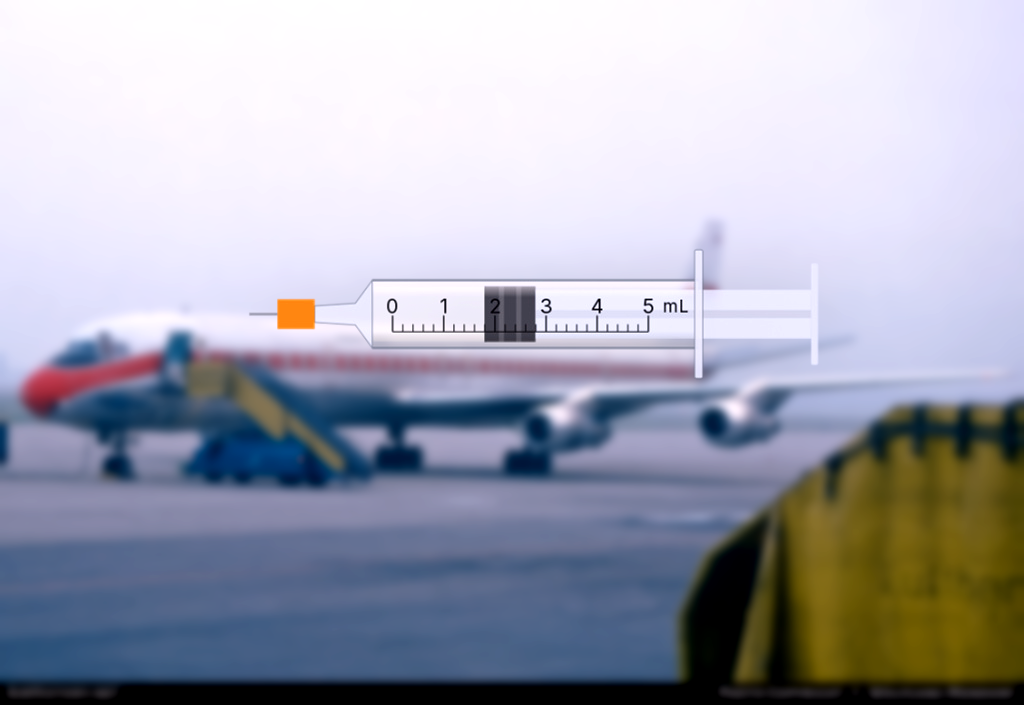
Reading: 1.8 mL
